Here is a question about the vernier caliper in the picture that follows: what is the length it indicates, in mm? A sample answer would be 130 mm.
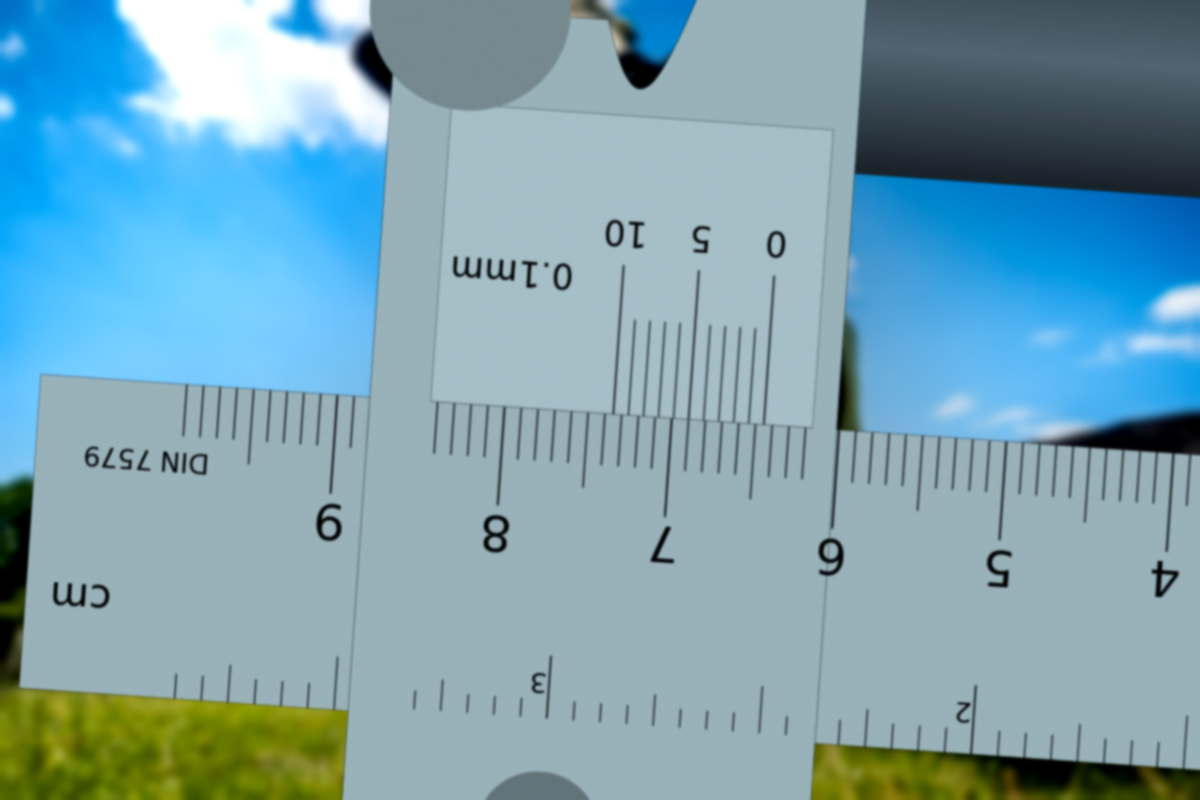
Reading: 64.5 mm
